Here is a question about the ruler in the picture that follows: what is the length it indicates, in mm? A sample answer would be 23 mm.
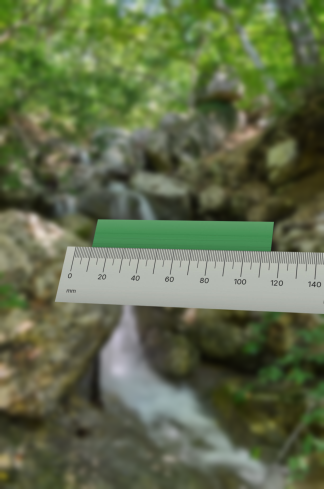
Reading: 105 mm
